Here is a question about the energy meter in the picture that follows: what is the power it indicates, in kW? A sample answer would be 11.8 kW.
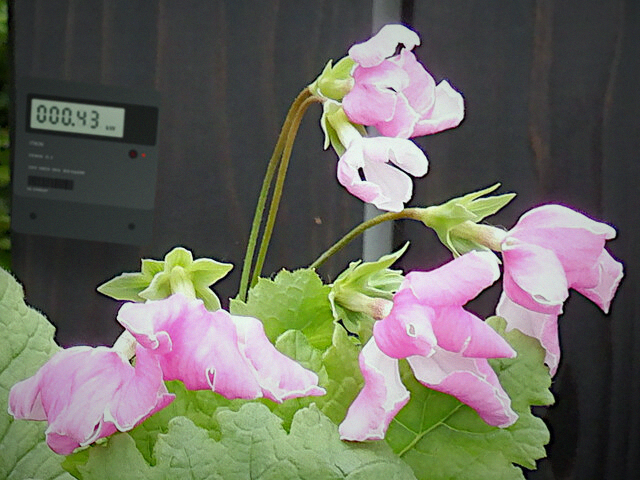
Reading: 0.43 kW
